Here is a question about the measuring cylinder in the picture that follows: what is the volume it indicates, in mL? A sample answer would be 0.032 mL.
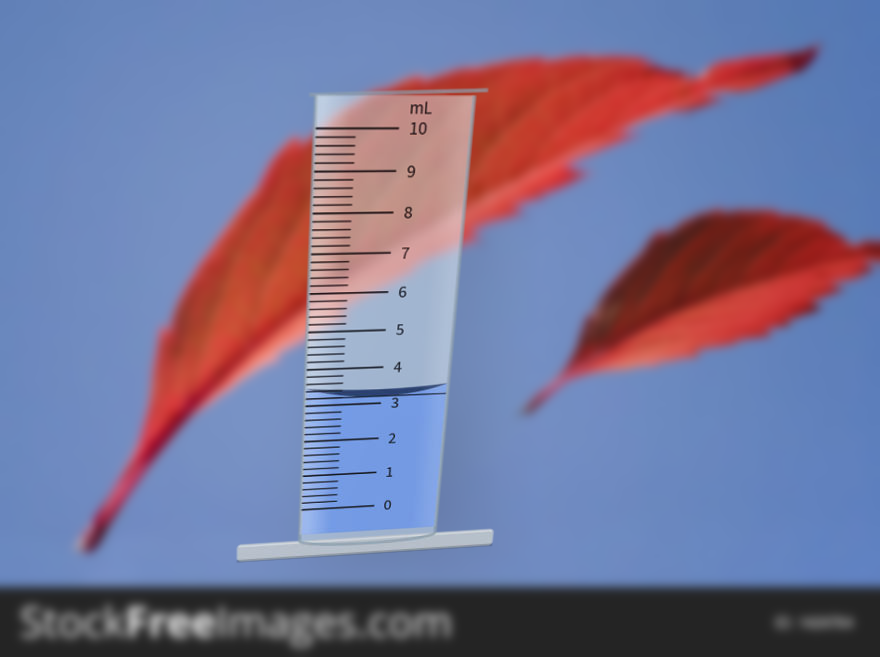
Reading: 3.2 mL
